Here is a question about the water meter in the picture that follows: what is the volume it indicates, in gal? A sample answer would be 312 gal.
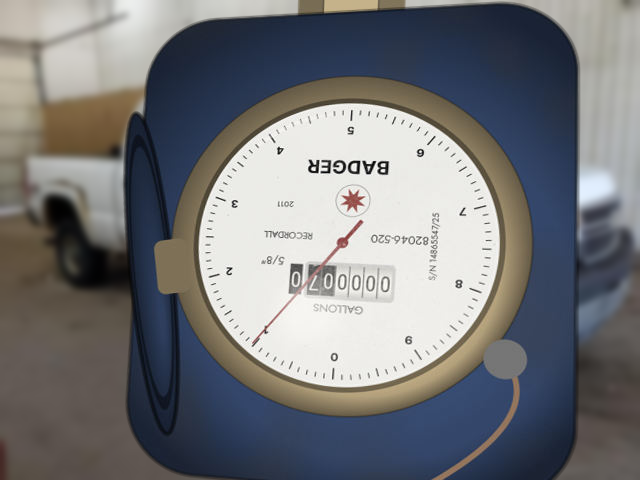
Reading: 71.0 gal
